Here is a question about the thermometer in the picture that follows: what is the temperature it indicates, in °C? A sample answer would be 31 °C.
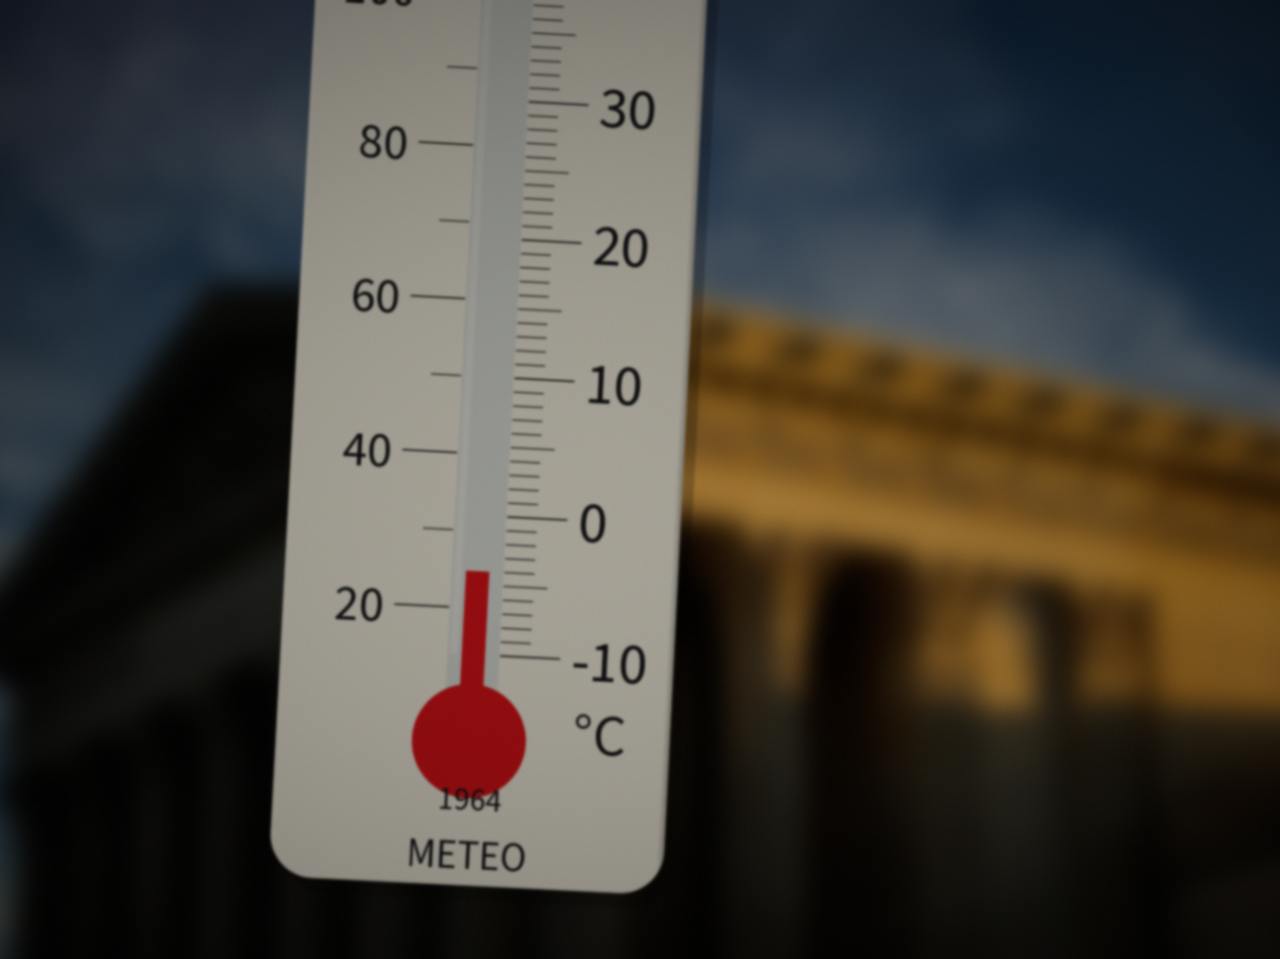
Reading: -4 °C
